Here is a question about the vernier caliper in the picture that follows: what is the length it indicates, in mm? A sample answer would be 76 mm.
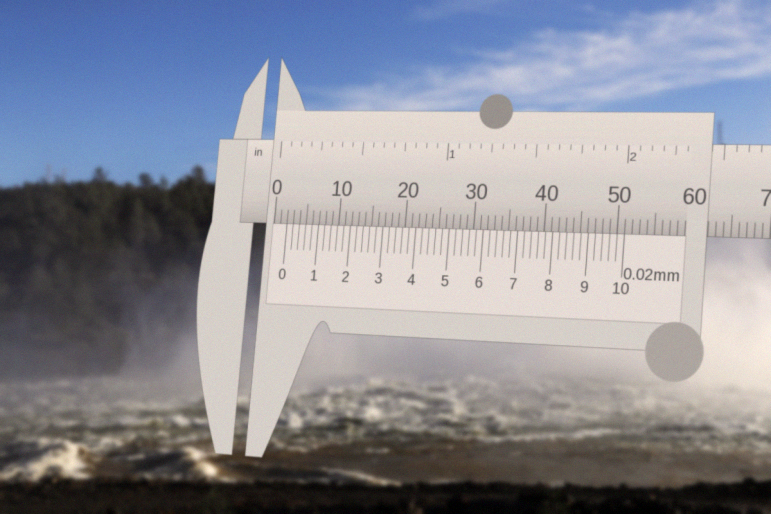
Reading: 2.0 mm
